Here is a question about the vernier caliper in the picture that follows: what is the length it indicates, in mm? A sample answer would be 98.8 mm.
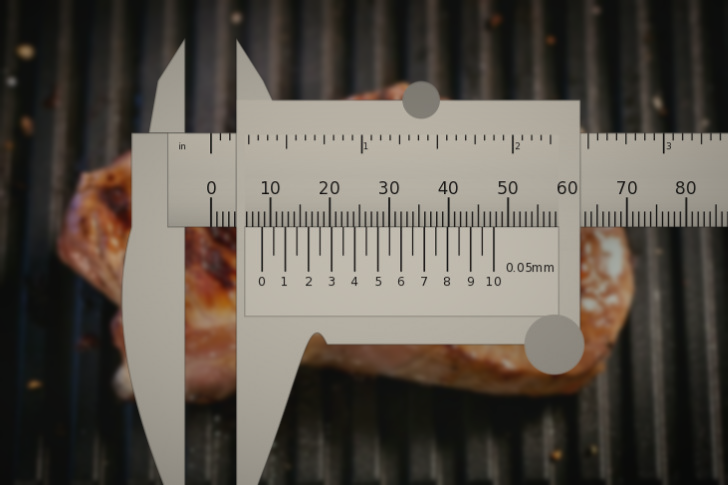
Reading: 8.6 mm
